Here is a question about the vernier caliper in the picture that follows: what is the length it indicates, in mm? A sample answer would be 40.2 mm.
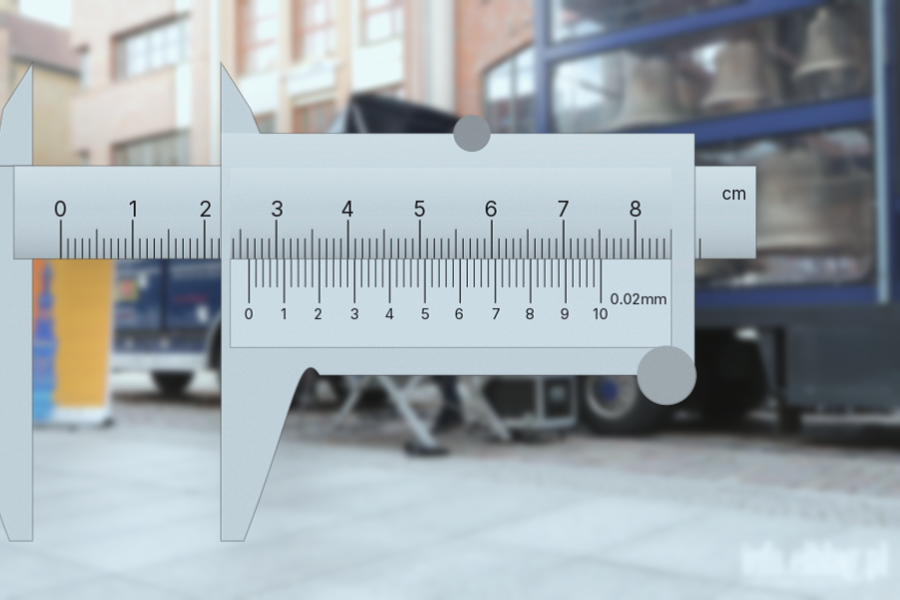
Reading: 26.2 mm
